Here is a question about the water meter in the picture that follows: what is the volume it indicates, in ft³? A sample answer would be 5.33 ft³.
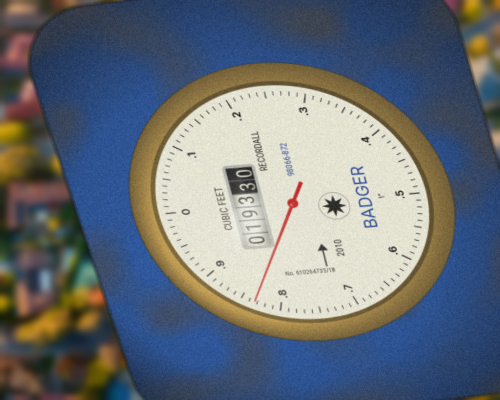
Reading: 19329.83 ft³
